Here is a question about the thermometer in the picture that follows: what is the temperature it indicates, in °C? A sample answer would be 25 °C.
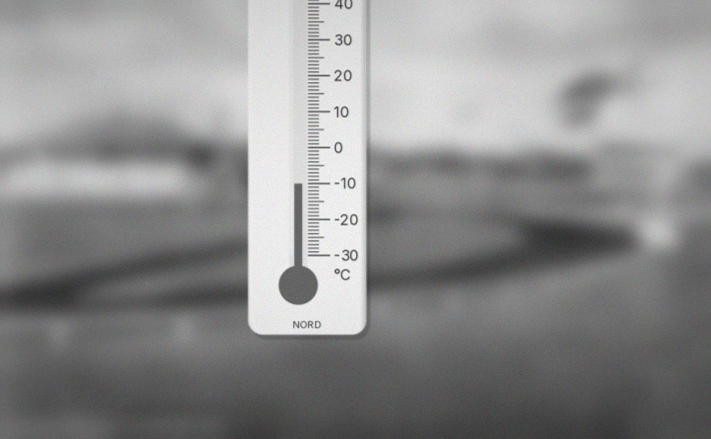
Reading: -10 °C
